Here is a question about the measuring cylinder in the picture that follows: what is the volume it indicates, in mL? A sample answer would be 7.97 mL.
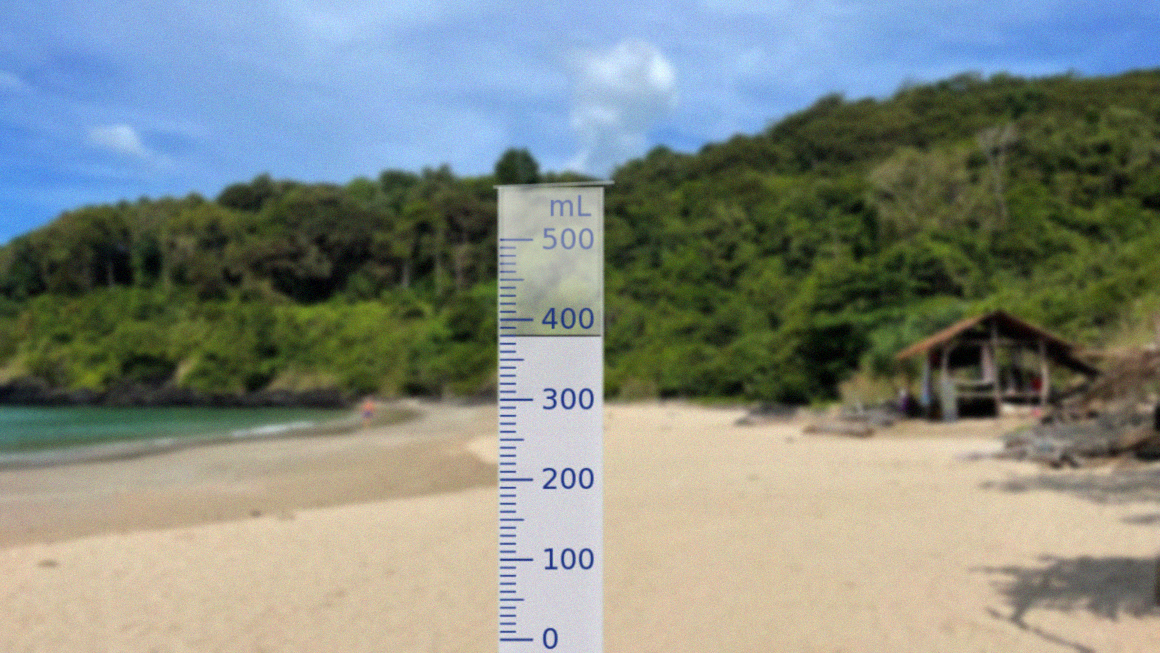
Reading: 380 mL
